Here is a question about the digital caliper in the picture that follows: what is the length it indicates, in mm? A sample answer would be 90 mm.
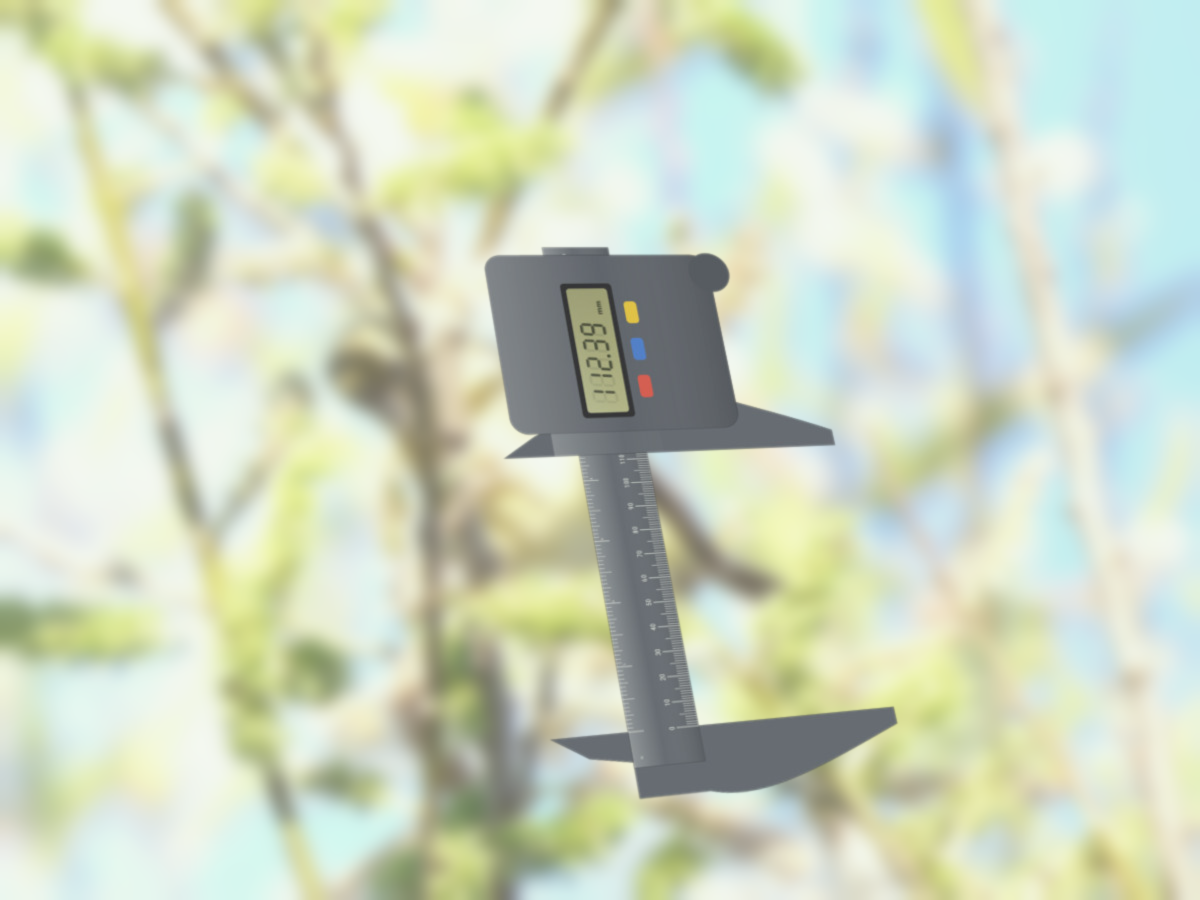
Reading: 112.39 mm
